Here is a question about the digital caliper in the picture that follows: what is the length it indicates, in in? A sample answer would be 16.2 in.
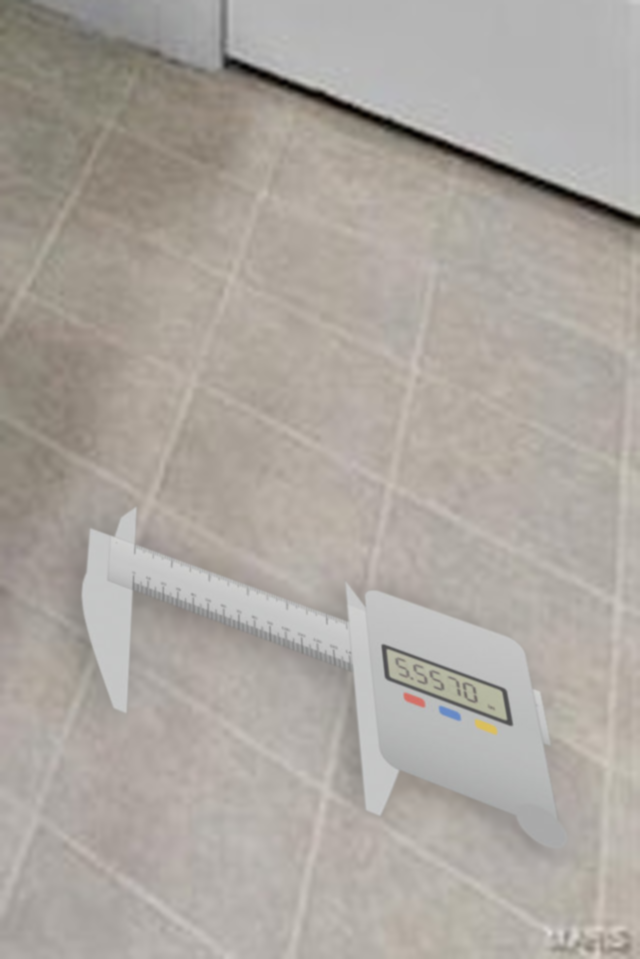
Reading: 5.5570 in
